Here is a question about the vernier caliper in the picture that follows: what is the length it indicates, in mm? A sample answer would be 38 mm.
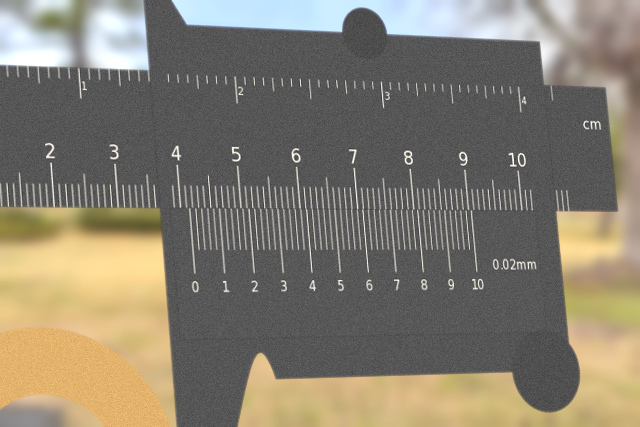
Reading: 41.5 mm
